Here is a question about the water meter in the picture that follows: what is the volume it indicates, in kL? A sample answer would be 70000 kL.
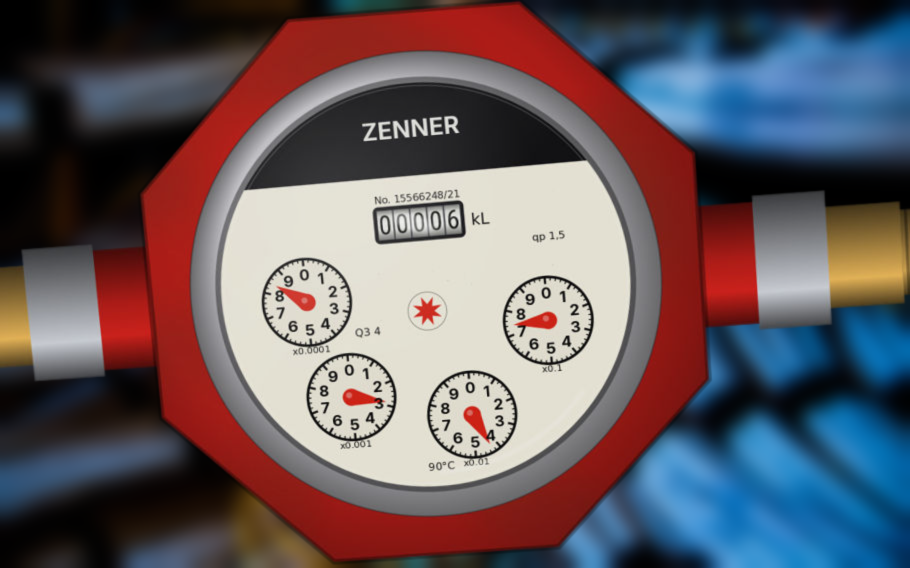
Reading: 6.7428 kL
